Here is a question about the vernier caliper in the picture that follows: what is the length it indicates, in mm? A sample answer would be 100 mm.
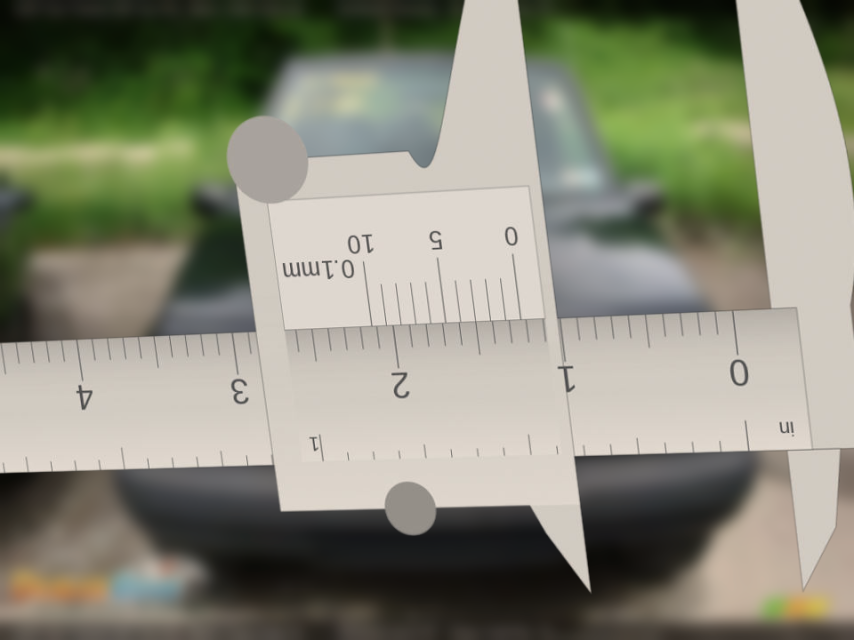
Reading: 12.3 mm
